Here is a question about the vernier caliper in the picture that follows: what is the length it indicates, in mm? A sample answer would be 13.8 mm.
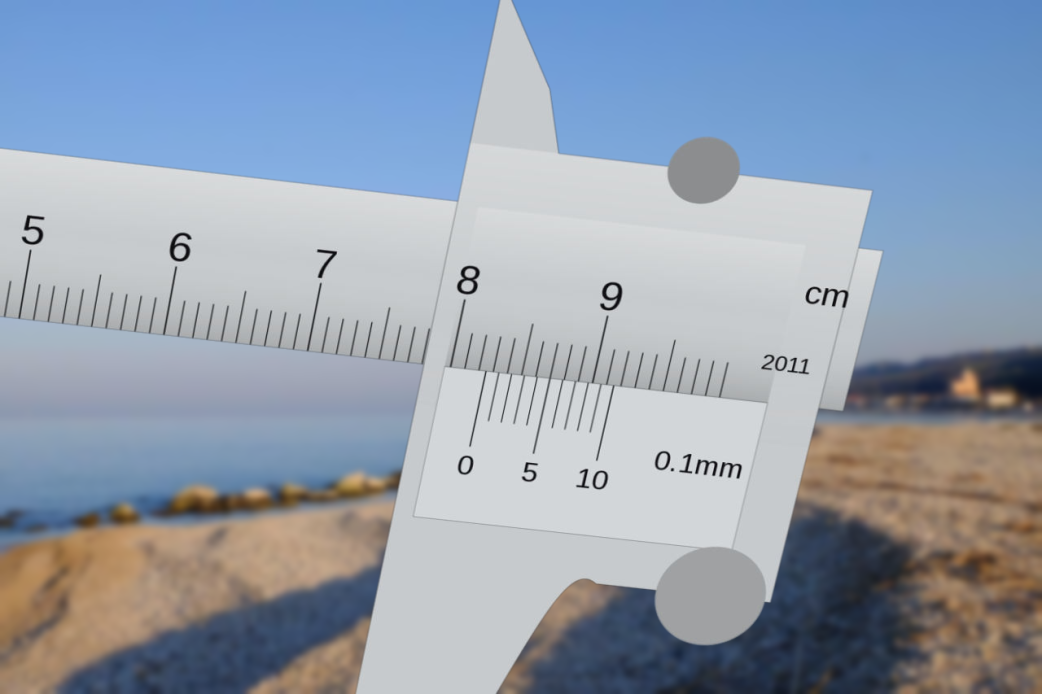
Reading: 82.5 mm
